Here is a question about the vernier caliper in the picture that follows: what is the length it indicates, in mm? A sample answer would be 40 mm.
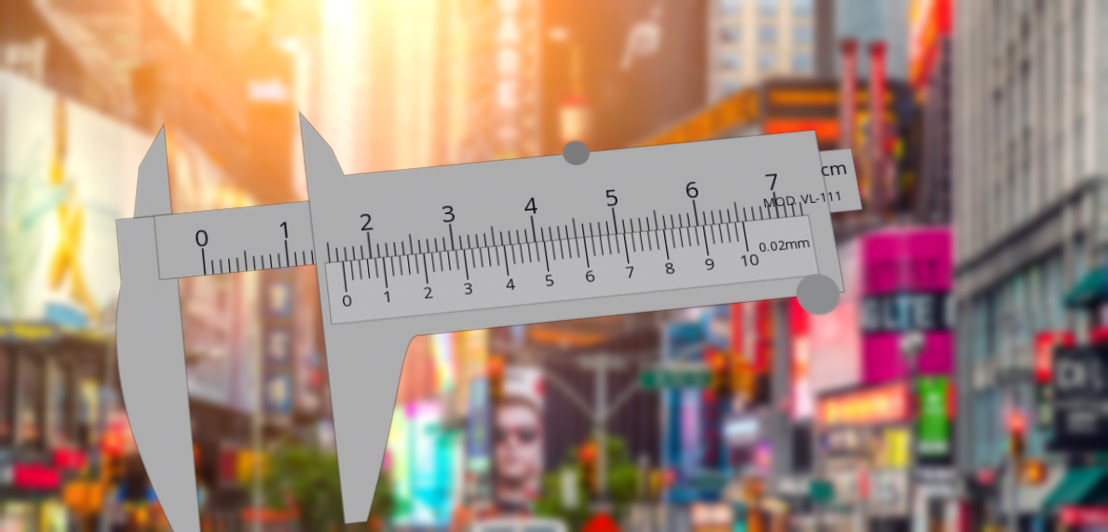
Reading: 16.6 mm
